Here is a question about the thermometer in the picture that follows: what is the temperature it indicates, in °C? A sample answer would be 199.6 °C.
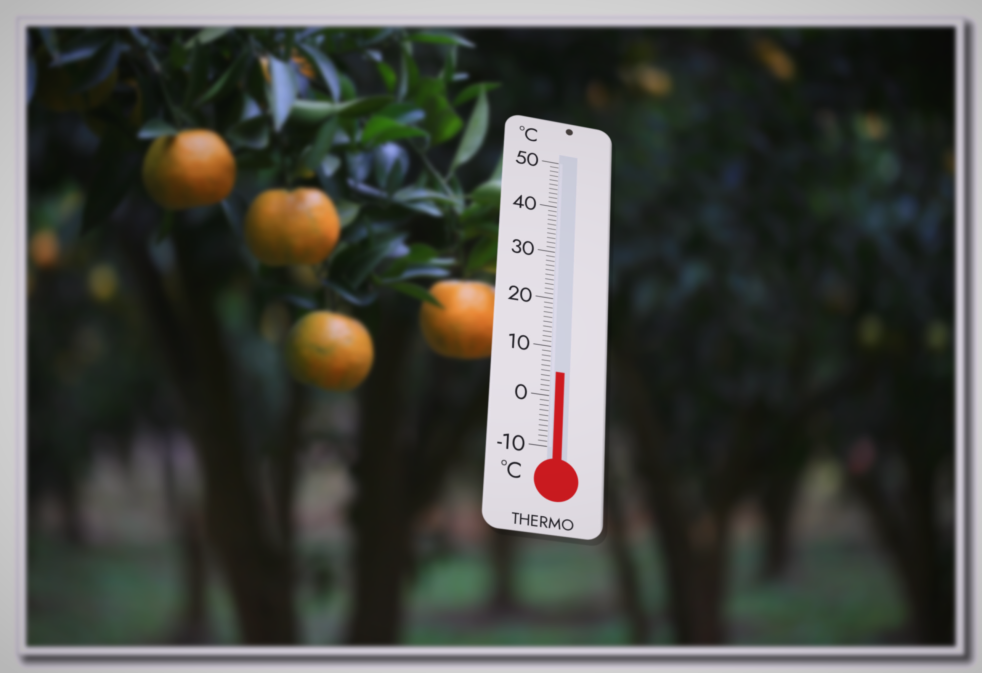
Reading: 5 °C
